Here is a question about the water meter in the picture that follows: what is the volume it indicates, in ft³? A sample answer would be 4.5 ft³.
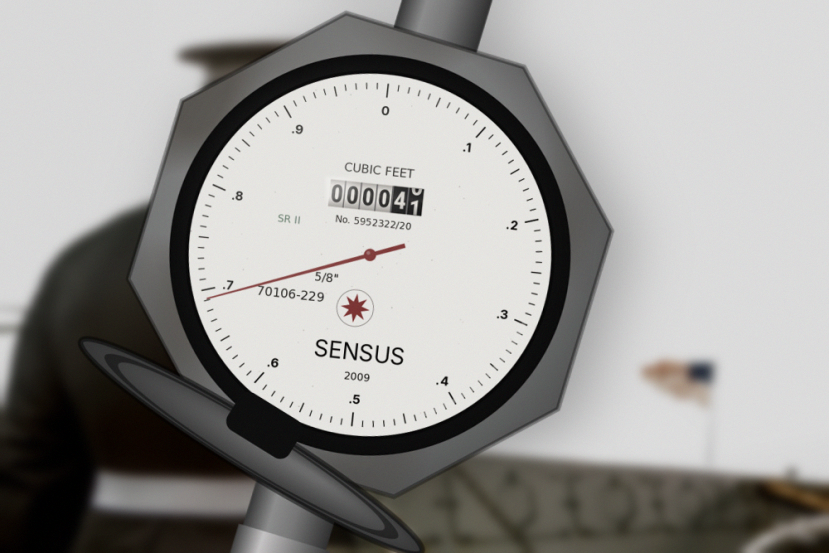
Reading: 40.69 ft³
